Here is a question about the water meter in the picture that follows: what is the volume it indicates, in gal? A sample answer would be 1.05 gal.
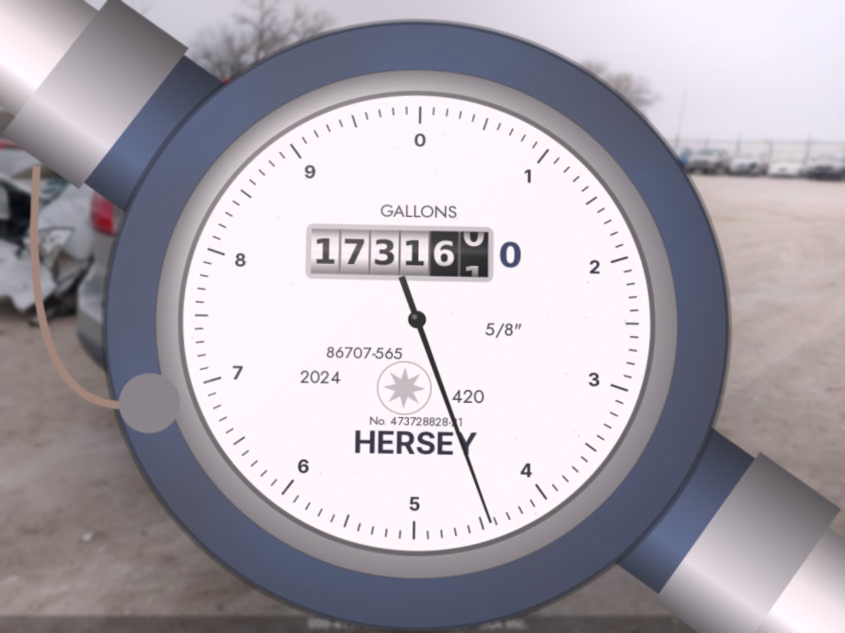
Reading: 1731604.4 gal
